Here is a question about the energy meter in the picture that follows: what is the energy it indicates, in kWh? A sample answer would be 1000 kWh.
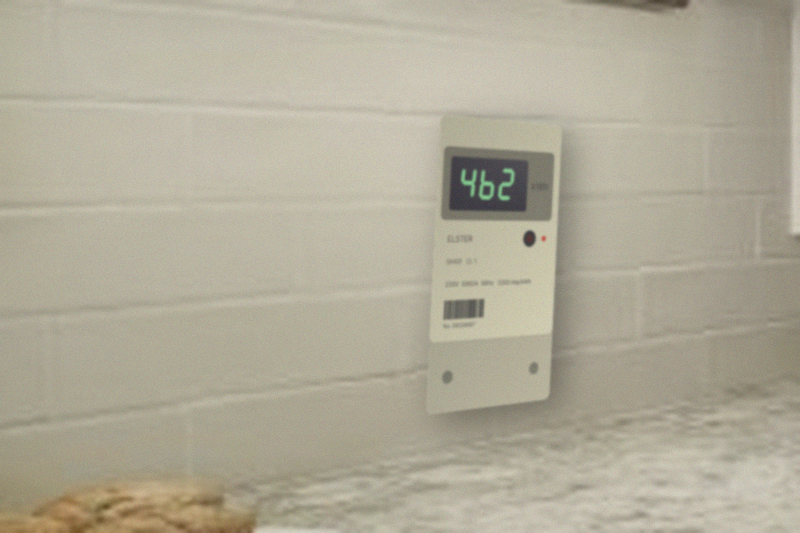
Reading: 462 kWh
